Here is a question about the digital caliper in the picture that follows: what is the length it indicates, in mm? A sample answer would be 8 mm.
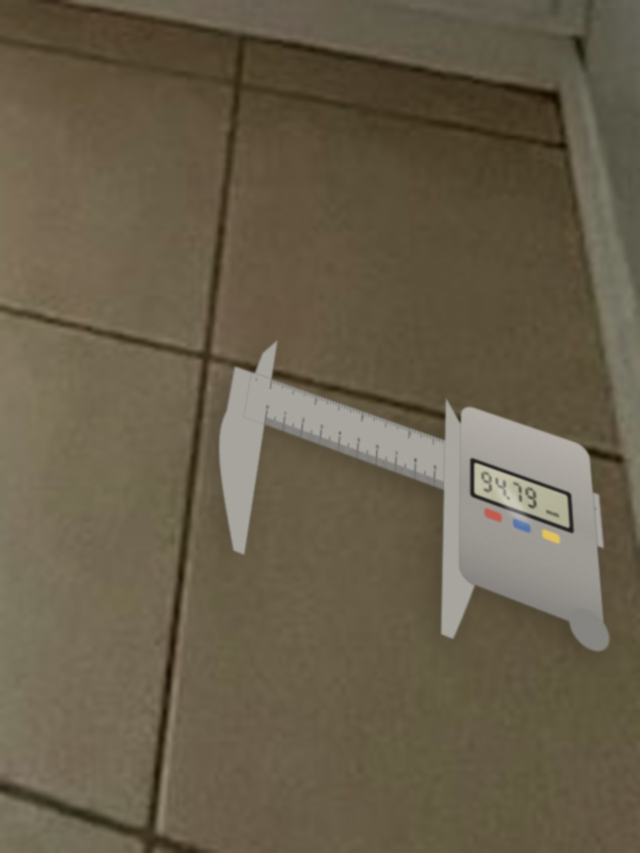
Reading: 94.79 mm
